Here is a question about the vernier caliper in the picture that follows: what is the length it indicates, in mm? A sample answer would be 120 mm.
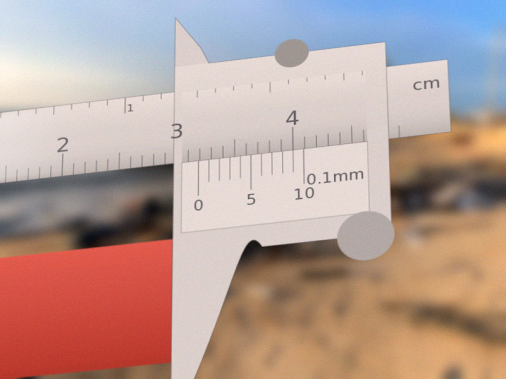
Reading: 31.9 mm
